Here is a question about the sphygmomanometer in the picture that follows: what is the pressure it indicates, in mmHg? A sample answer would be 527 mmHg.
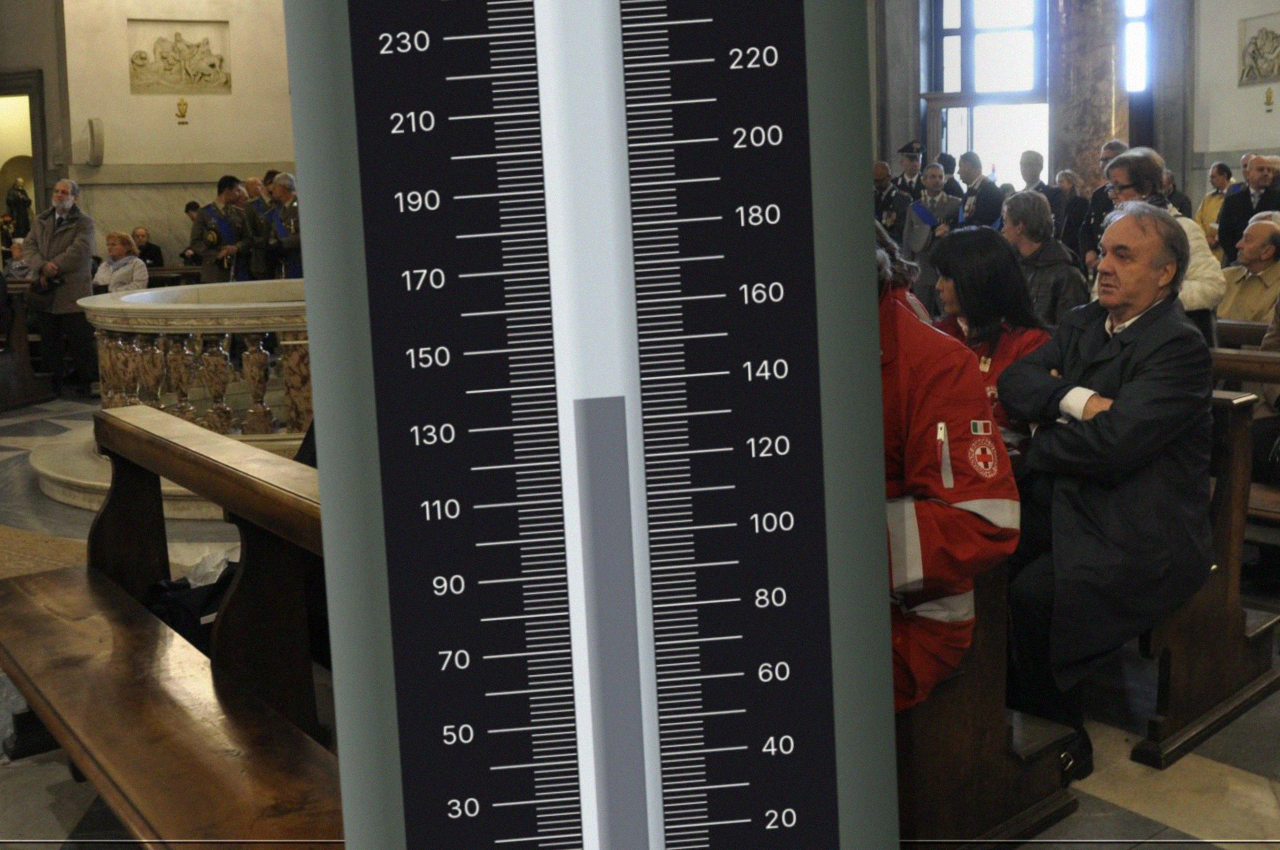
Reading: 136 mmHg
